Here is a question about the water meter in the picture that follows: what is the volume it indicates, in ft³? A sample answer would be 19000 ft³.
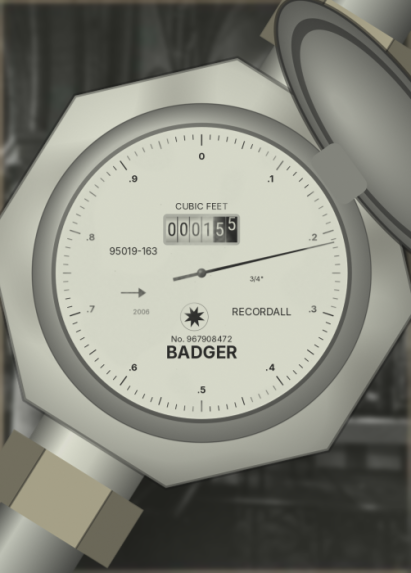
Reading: 155.21 ft³
